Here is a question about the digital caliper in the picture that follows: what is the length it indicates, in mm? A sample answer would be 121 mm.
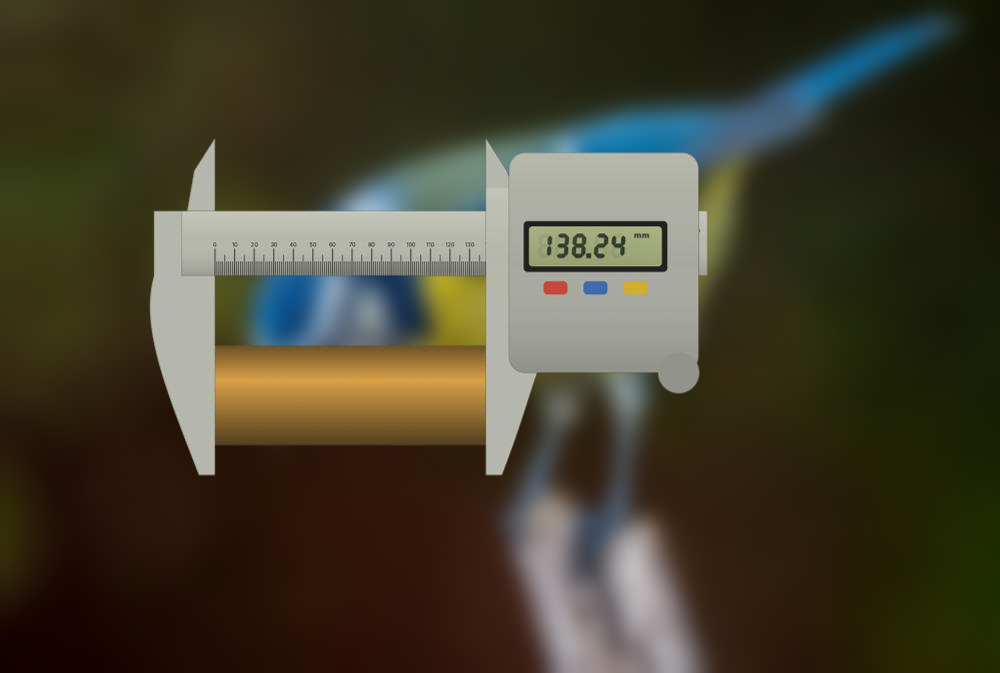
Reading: 138.24 mm
